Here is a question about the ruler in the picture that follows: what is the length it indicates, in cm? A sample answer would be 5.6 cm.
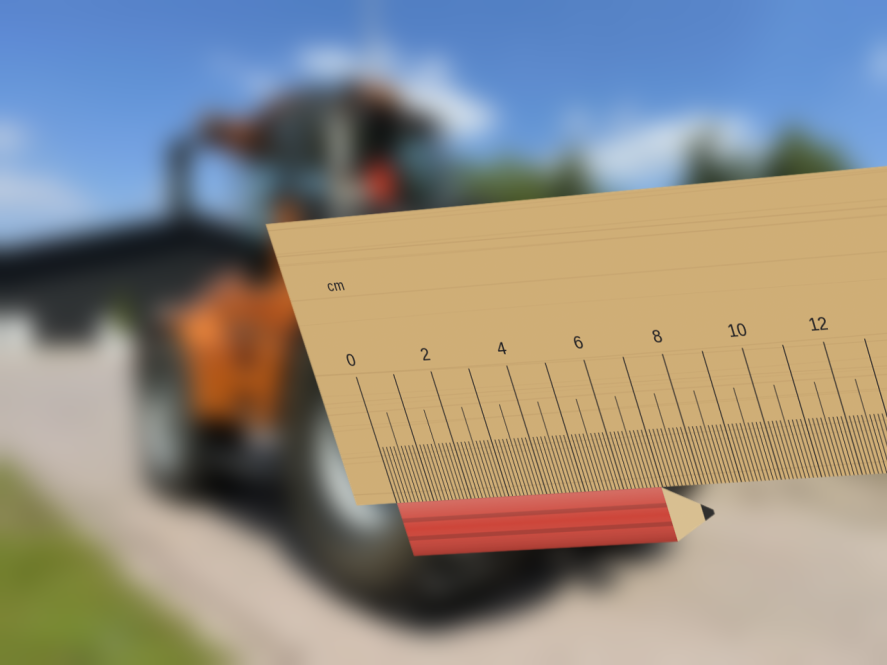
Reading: 8.1 cm
